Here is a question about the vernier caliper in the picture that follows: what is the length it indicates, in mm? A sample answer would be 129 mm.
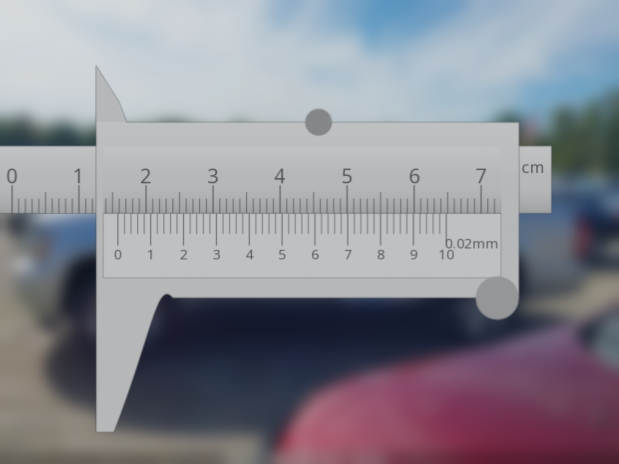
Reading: 15.8 mm
